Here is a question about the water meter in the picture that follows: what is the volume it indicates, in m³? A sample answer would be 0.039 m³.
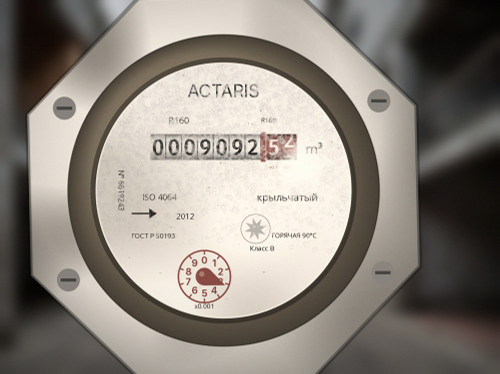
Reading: 9092.523 m³
